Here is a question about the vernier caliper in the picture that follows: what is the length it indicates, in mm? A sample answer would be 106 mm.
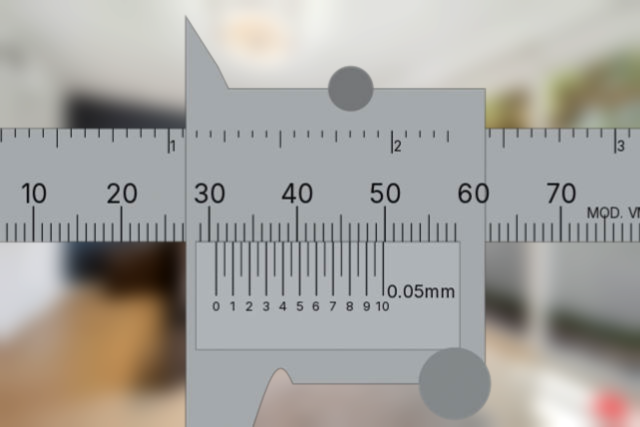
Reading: 30.8 mm
